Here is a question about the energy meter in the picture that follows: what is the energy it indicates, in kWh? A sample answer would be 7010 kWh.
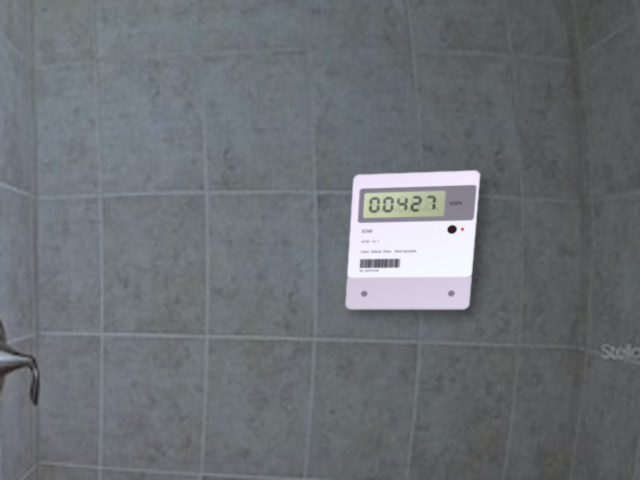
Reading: 427 kWh
